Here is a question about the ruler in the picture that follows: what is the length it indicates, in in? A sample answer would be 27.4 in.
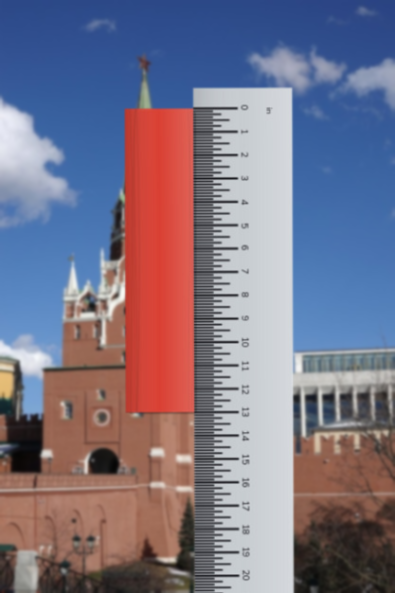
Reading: 13 in
